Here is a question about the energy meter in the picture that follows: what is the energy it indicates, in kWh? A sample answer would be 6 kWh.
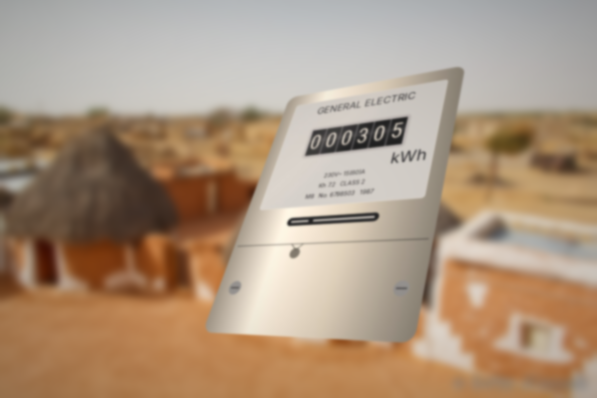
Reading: 305 kWh
